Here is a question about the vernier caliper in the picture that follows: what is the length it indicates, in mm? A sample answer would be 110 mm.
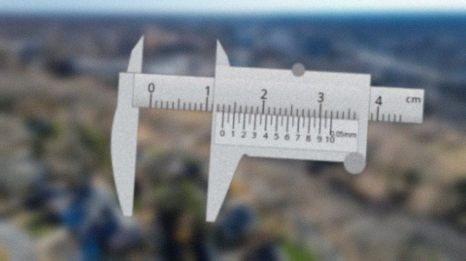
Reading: 13.0 mm
